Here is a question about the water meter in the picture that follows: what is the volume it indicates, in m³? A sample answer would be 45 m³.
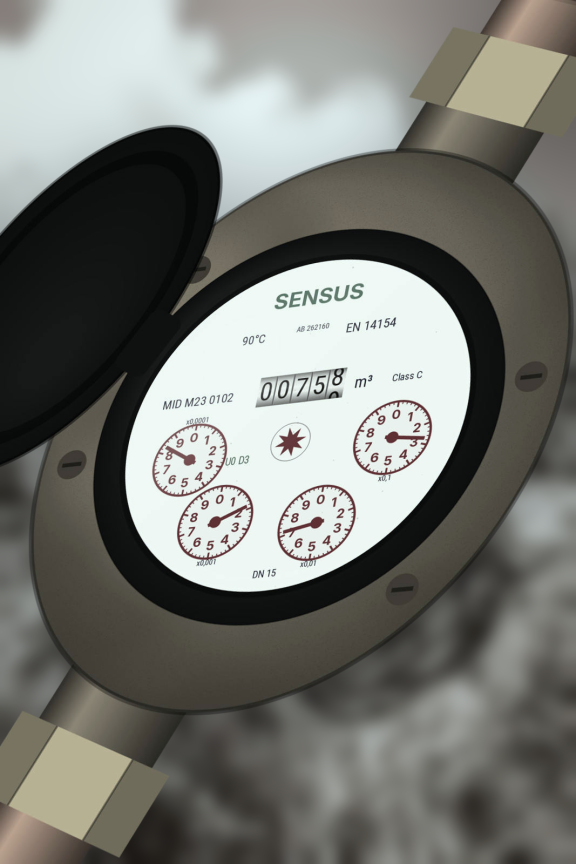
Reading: 758.2718 m³
